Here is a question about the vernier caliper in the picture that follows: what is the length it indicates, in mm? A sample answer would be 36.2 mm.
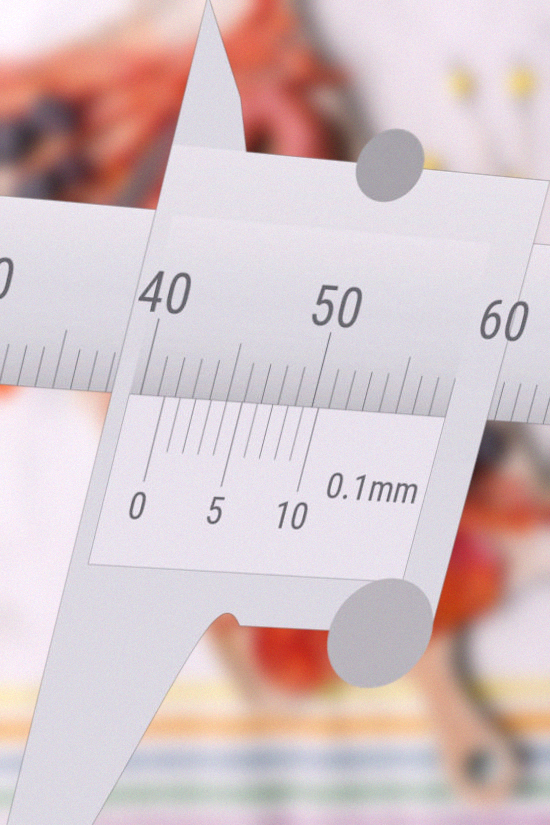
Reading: 41.4 mm
